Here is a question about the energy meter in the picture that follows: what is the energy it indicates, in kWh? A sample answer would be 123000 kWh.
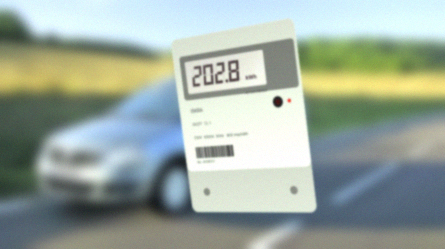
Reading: 202.8 kWh
